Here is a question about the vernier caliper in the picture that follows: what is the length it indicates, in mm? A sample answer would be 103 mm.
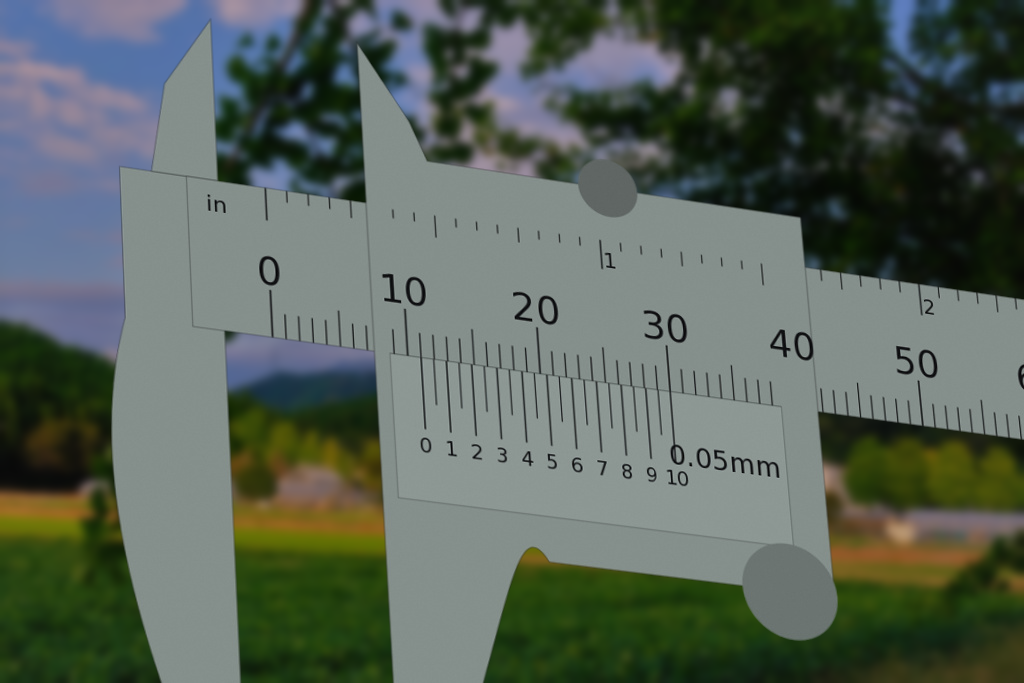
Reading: 11.0 mm
